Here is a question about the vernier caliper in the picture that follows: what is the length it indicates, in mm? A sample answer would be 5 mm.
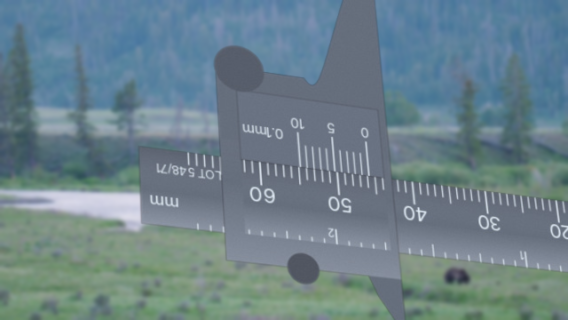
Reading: 45.8 mm
